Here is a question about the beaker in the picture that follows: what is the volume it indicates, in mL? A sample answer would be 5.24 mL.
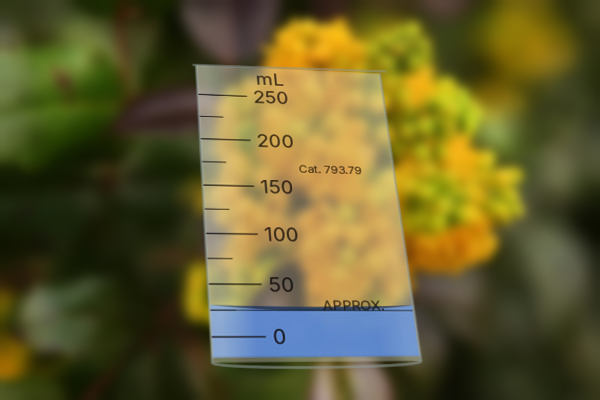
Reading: 25 mL
